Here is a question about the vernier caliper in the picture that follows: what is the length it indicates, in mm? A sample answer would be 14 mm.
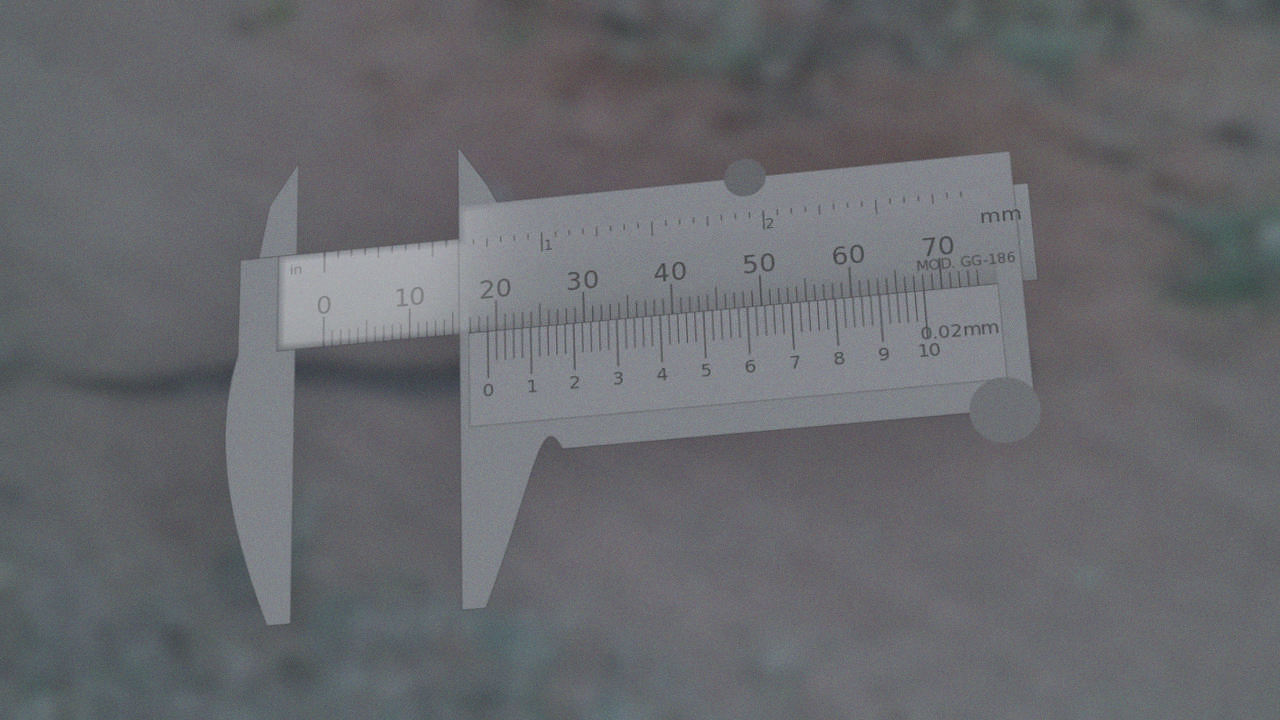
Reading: 19.0 mm
